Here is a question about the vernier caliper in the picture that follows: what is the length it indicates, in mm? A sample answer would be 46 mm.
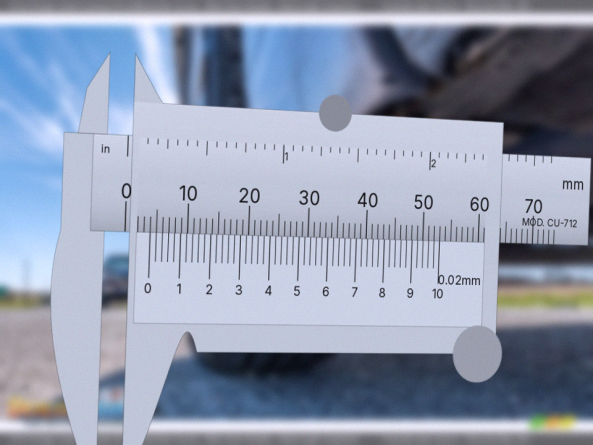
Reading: 4.0 mm
